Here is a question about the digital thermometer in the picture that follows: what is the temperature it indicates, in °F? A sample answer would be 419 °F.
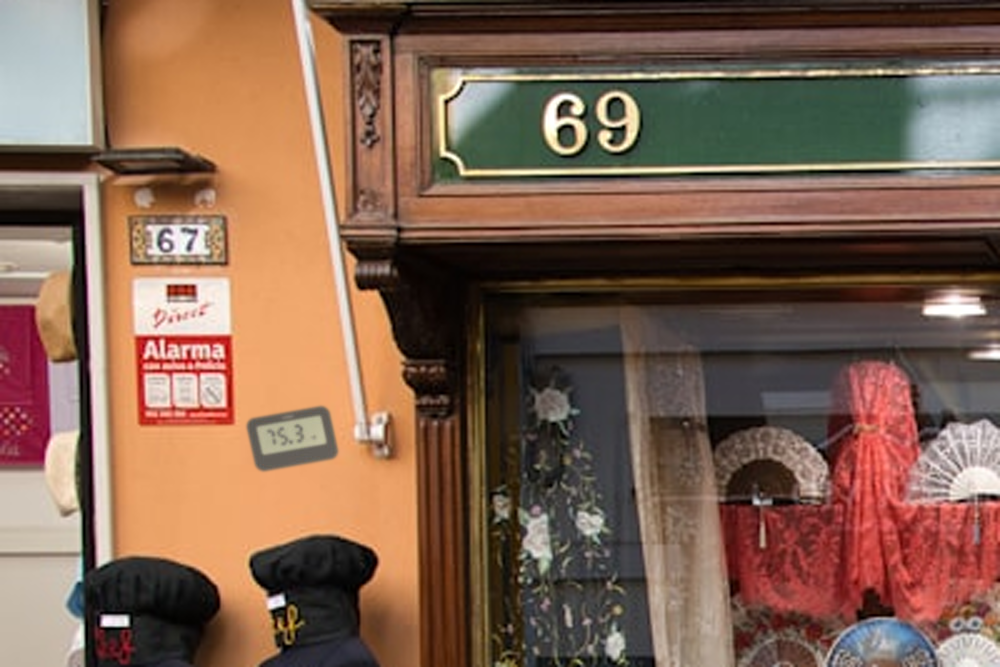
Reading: 75.3 °F
